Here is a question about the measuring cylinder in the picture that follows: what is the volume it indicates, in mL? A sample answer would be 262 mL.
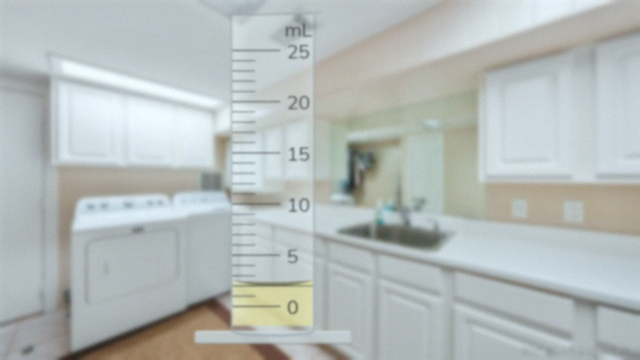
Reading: 2 mL
